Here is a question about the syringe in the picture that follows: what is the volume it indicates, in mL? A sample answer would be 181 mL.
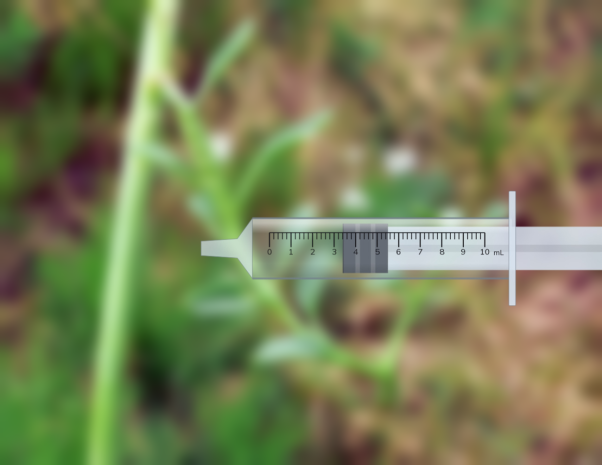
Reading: 3.4 mL
